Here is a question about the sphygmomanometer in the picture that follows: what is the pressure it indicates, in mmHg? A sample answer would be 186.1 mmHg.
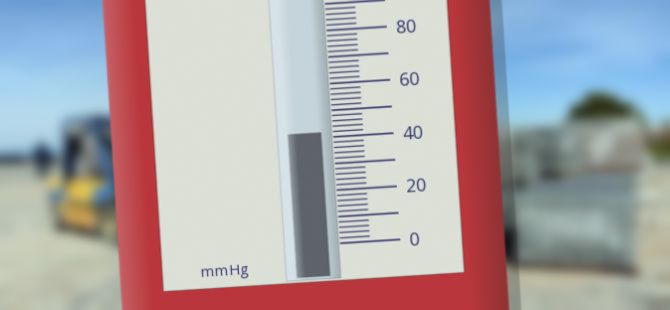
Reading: 42 mmHg
